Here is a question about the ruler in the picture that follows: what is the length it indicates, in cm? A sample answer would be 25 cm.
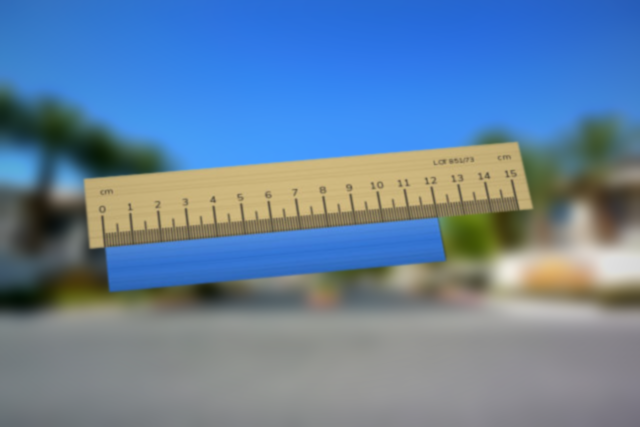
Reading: 12 cm
